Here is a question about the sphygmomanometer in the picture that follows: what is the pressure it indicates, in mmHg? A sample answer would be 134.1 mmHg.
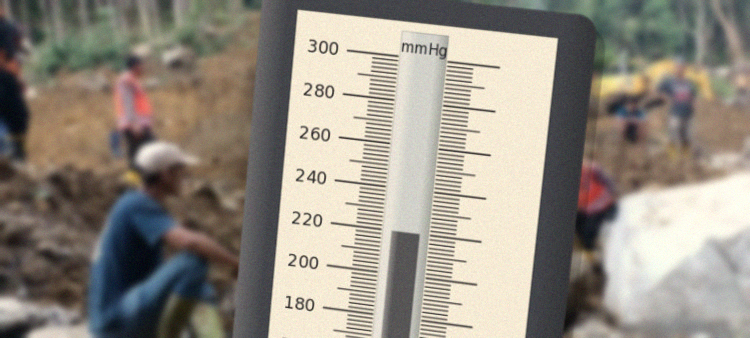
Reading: 220 mmHg
